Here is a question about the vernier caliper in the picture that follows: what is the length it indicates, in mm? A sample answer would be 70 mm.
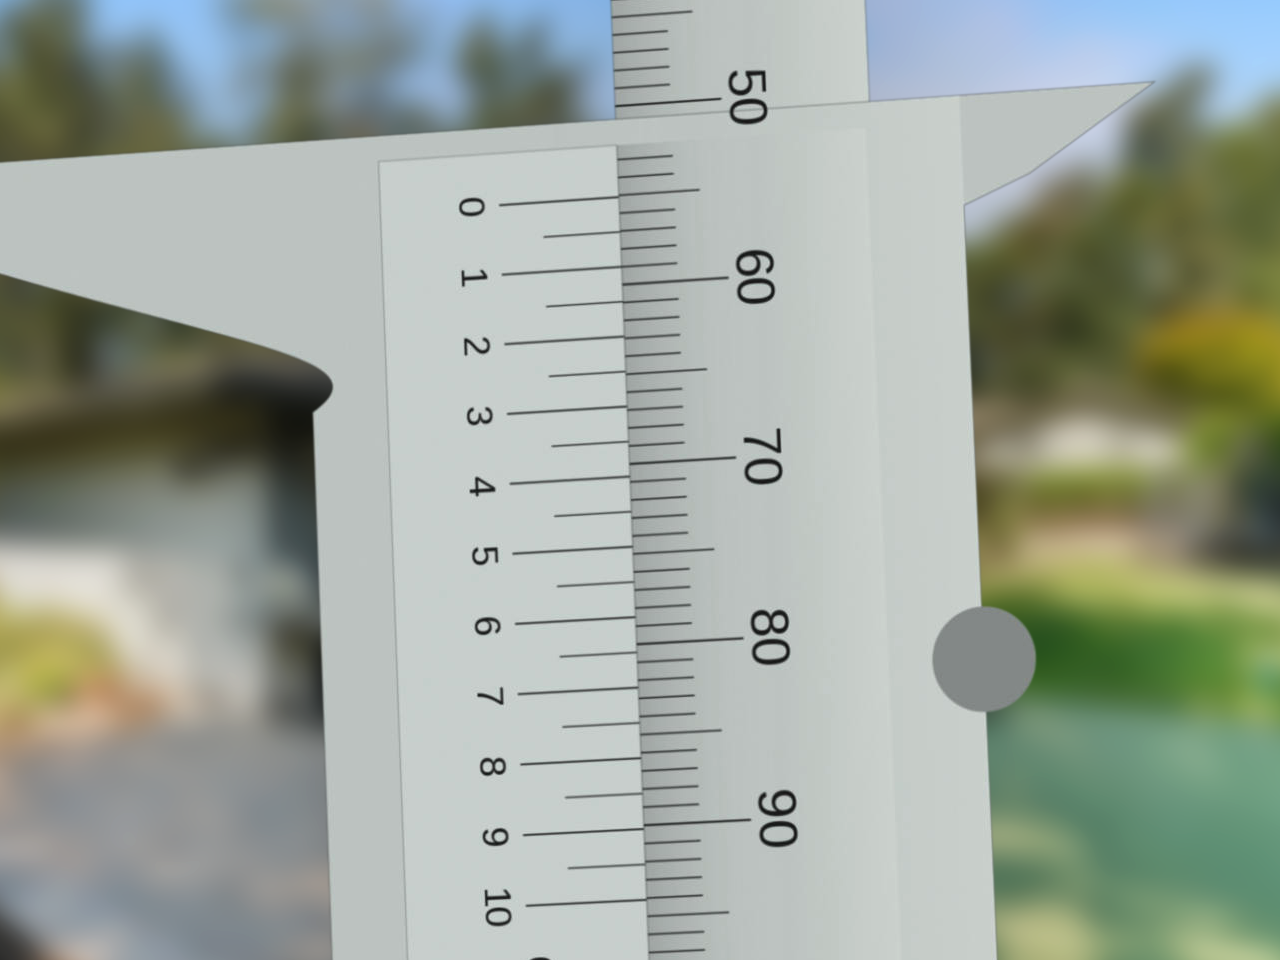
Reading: 55.1 mm
